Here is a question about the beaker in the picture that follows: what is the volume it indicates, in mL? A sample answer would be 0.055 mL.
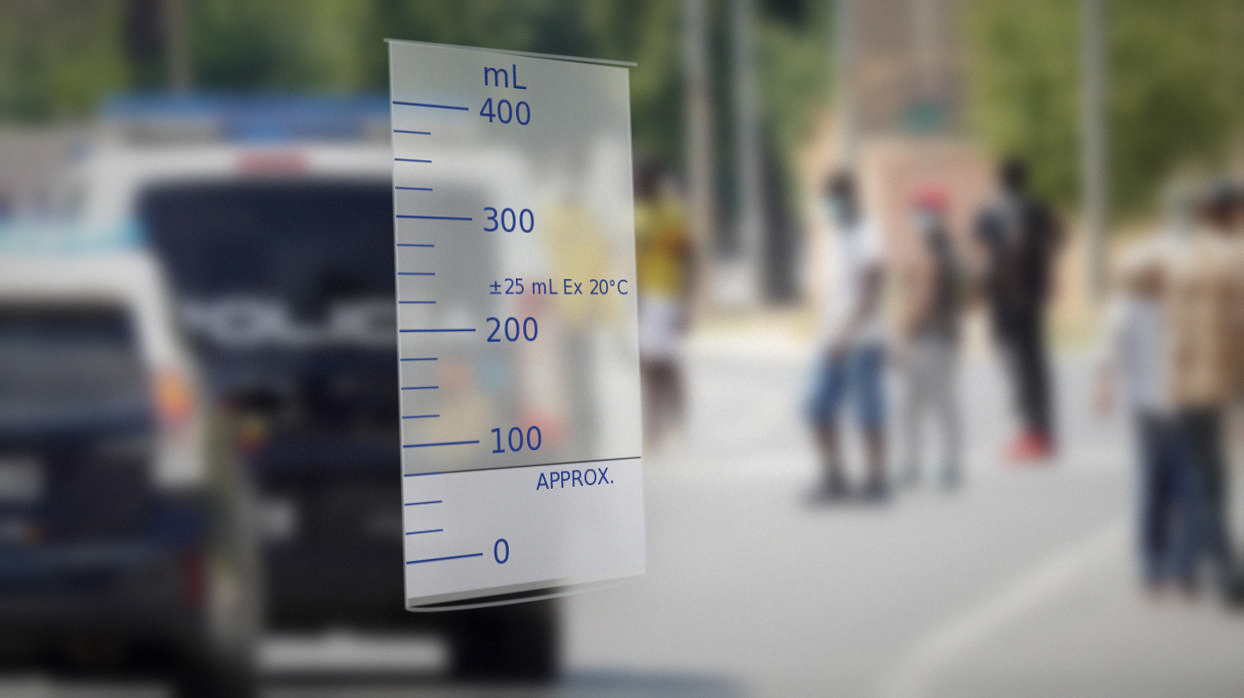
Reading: 75 mL
